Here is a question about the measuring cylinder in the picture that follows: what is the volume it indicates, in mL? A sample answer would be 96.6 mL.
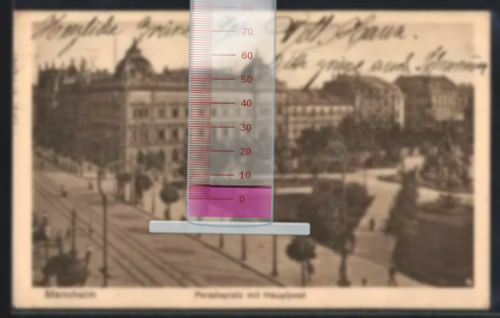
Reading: 5 mL
